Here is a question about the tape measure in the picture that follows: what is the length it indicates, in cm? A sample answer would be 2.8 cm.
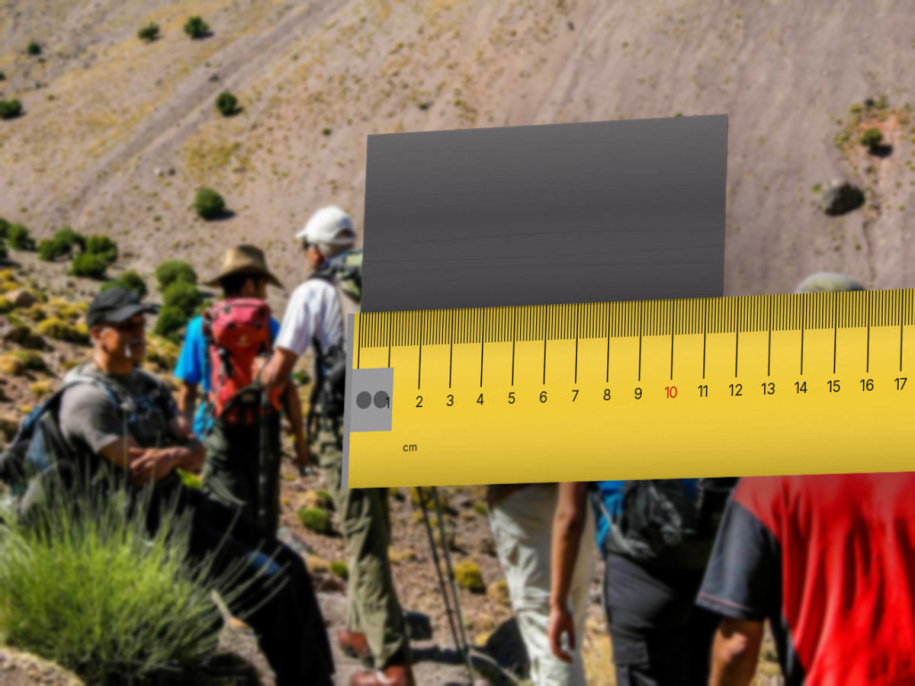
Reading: 11.5 cm
